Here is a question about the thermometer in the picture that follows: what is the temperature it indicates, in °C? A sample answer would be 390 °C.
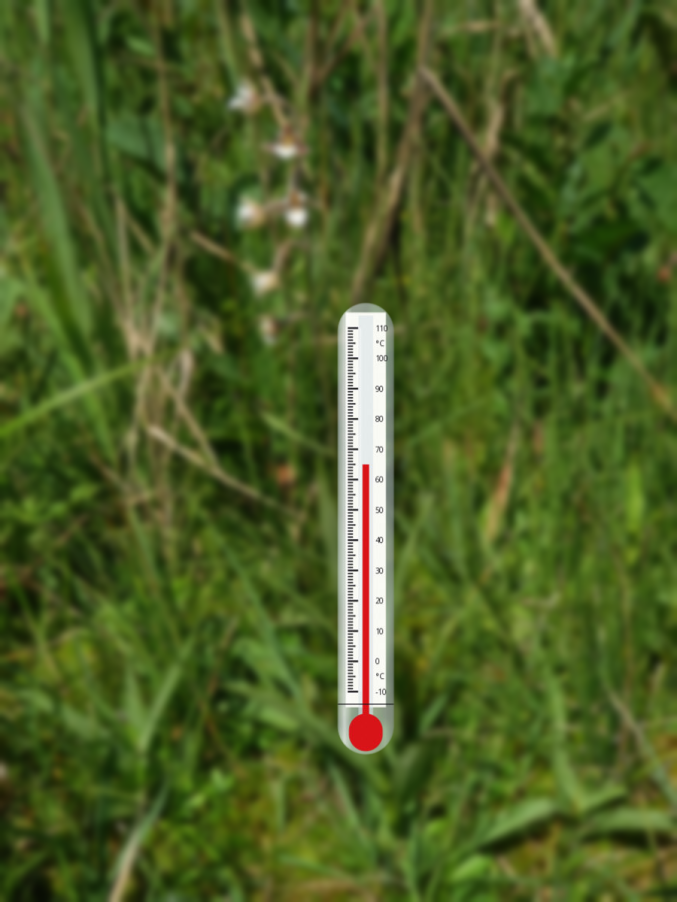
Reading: 65 °C
